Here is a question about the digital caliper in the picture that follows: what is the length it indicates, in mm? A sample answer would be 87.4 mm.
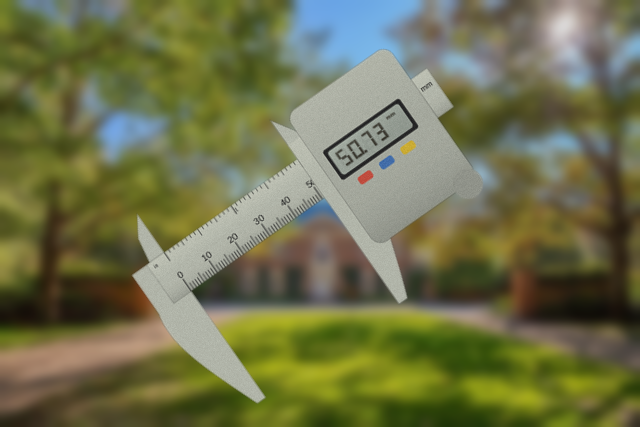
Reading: 50.73 mm
